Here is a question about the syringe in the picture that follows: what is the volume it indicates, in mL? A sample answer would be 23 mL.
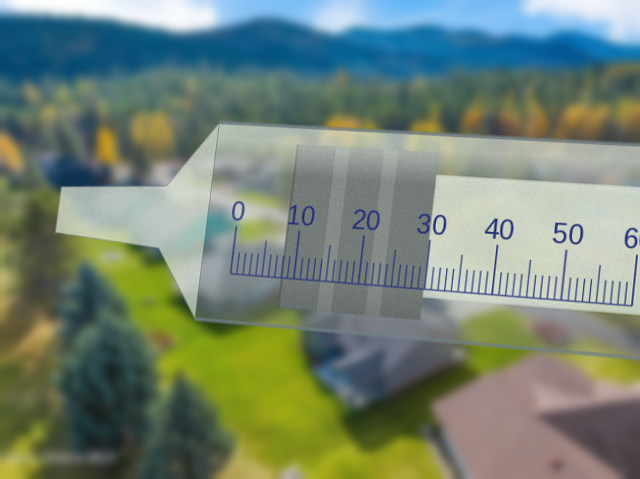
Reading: 8 mL
